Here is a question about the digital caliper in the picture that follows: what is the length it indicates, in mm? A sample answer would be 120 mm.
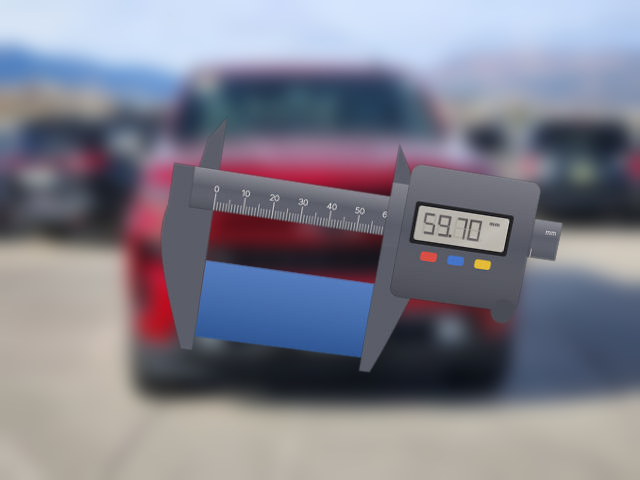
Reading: 59.70 mm
